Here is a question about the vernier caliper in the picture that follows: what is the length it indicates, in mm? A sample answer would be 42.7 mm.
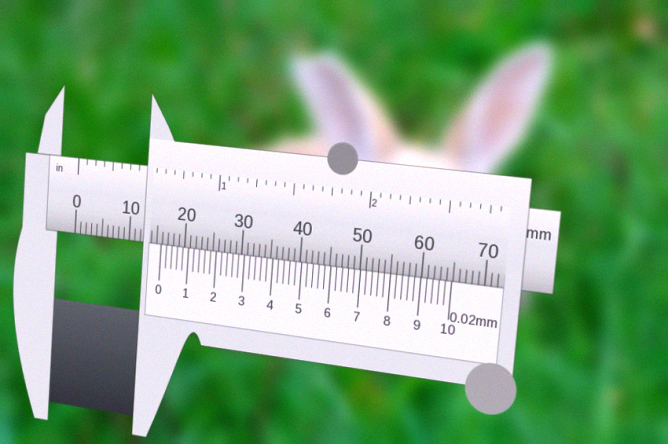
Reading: 15.8 mm
